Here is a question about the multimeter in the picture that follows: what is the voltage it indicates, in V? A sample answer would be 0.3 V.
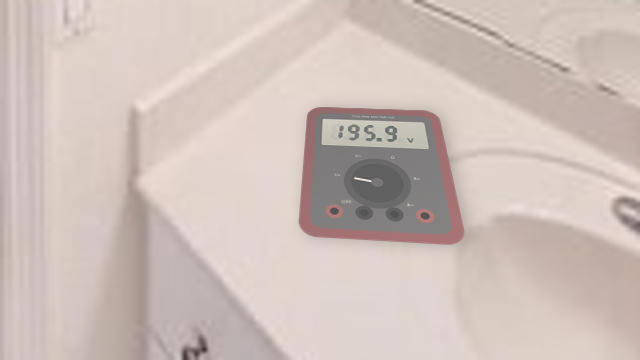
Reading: 195.9 V
